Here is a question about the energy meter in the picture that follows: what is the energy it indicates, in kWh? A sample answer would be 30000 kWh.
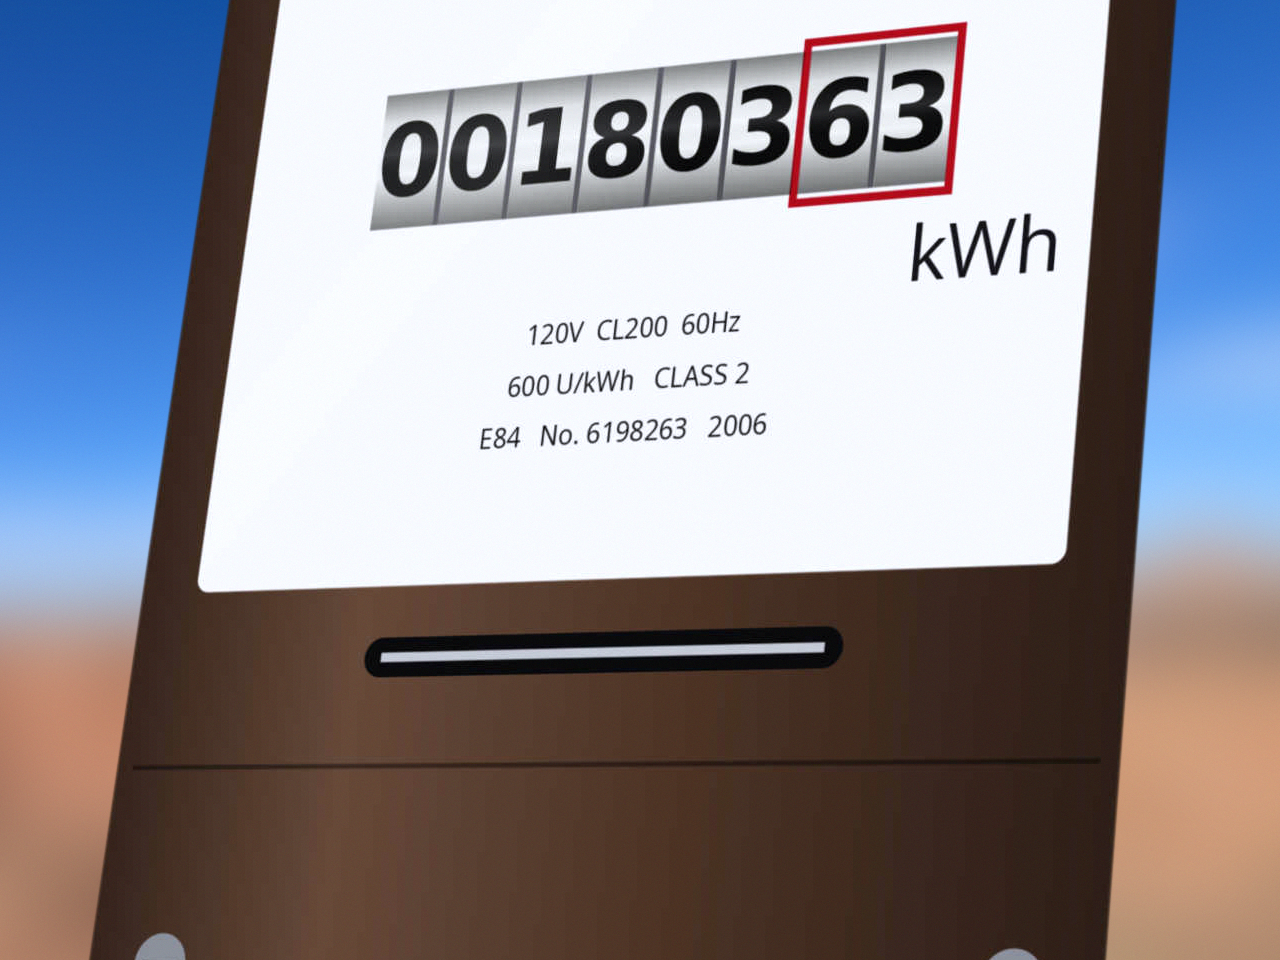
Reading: 1803.63 kWh
